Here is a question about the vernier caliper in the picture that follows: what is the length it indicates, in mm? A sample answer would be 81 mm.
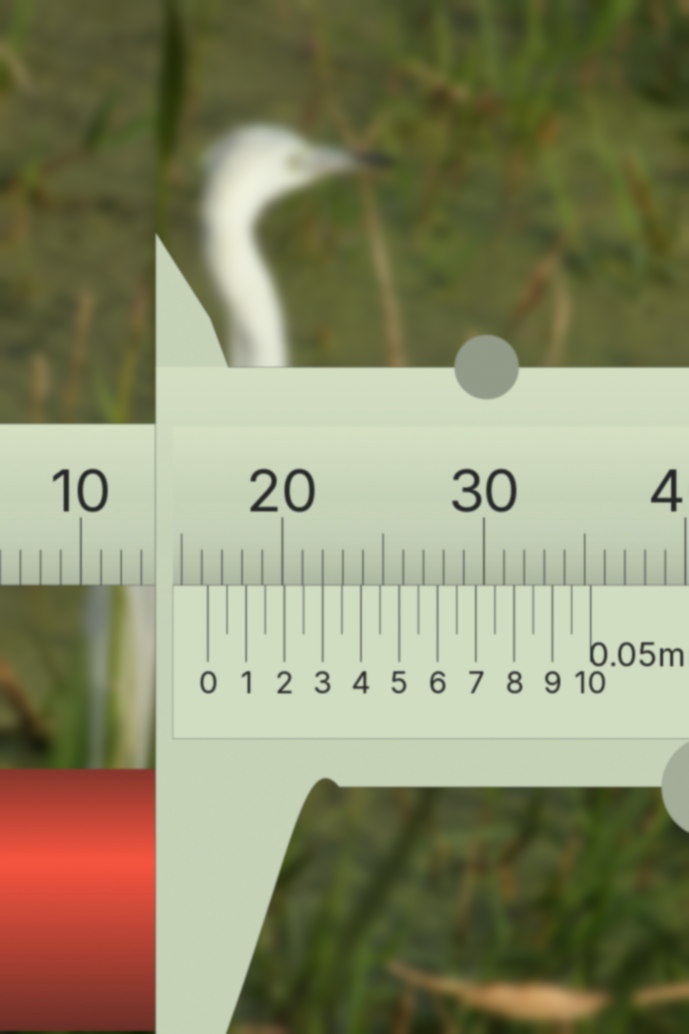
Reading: 16.3 mm
